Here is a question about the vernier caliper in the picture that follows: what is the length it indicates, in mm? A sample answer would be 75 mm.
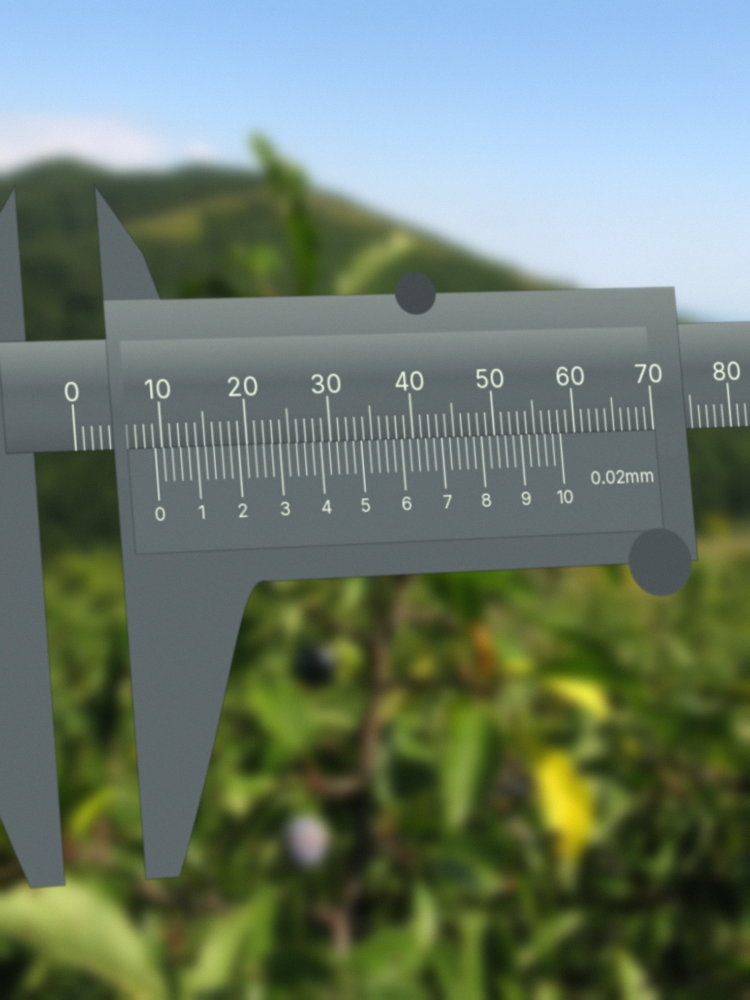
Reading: 9.2 mm
